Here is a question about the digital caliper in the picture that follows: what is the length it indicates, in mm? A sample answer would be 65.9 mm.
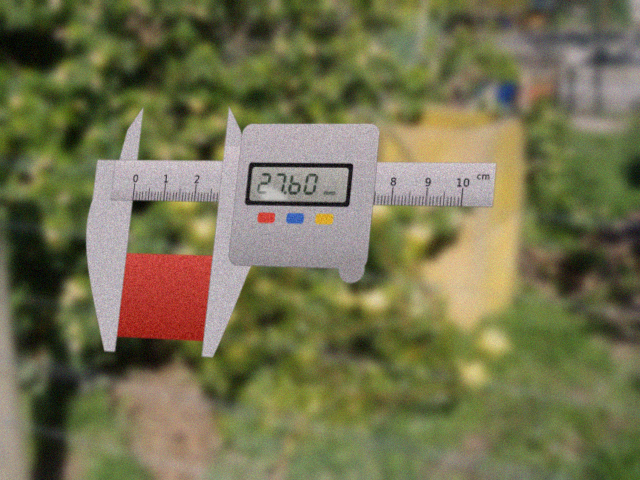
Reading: 27.60 mm
